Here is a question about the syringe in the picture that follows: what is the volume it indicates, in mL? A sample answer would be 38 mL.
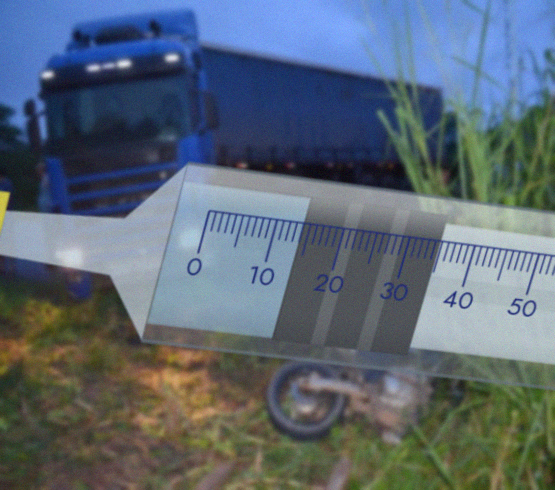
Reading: 14 mL
